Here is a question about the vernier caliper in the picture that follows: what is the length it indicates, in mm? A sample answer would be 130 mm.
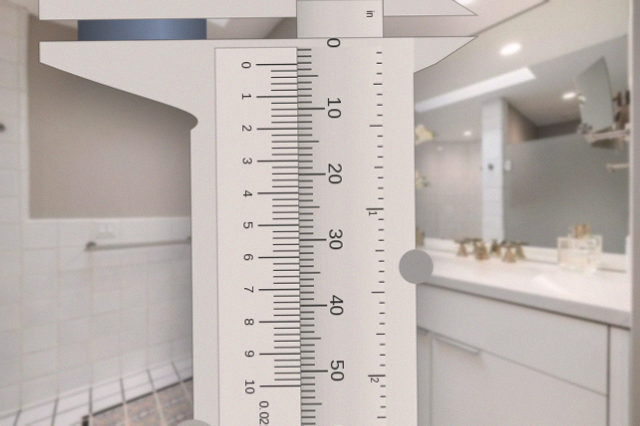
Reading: 3.2 mm
